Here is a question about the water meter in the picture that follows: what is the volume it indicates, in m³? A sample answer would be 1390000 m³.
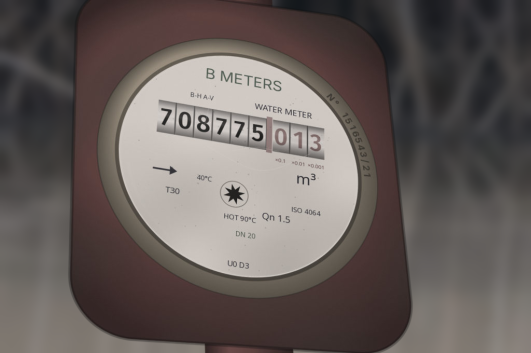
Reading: 708775.013 m³
